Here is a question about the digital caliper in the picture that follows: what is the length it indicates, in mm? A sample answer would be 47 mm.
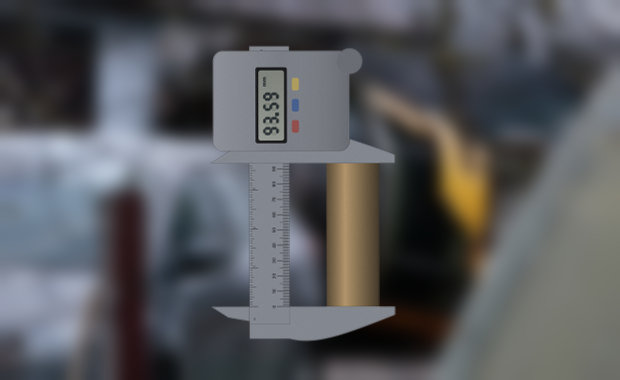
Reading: 93.59 mm
